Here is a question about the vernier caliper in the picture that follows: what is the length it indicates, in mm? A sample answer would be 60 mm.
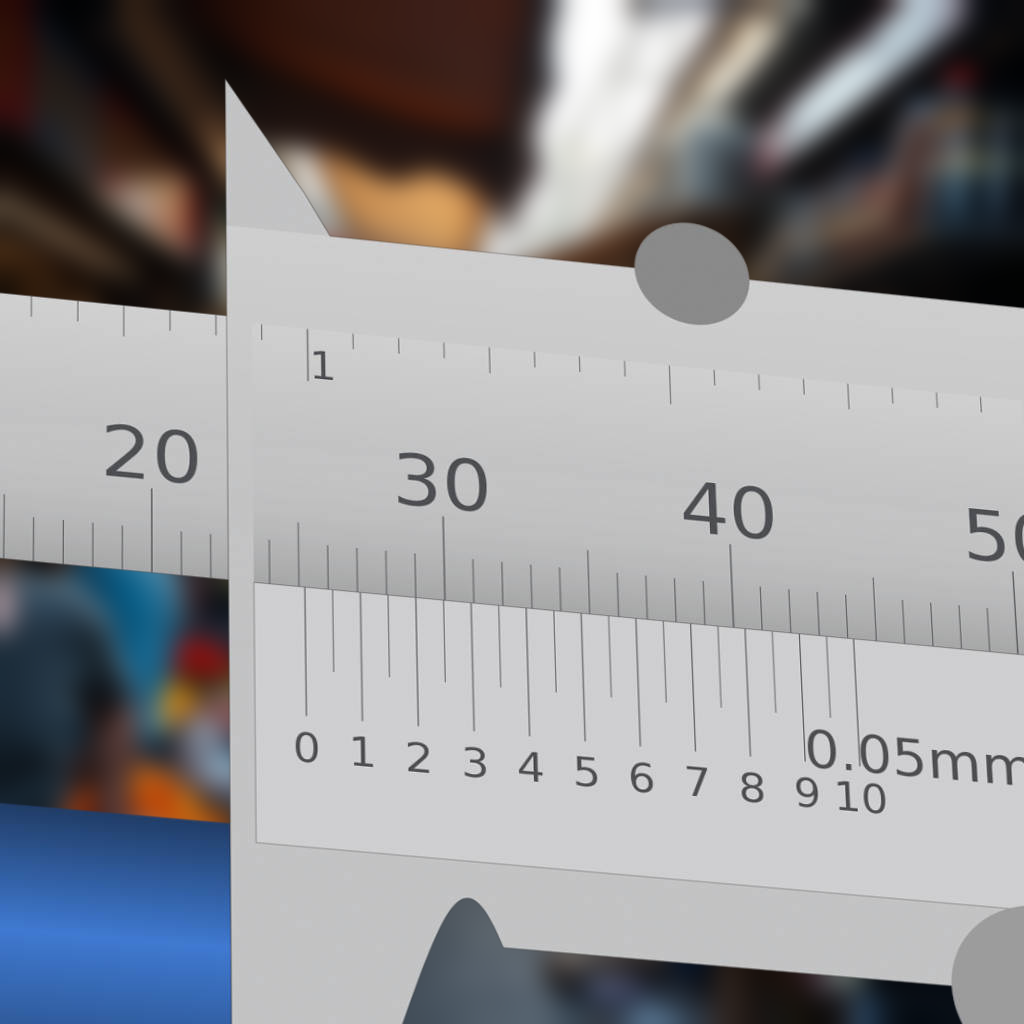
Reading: 25.20 mm
